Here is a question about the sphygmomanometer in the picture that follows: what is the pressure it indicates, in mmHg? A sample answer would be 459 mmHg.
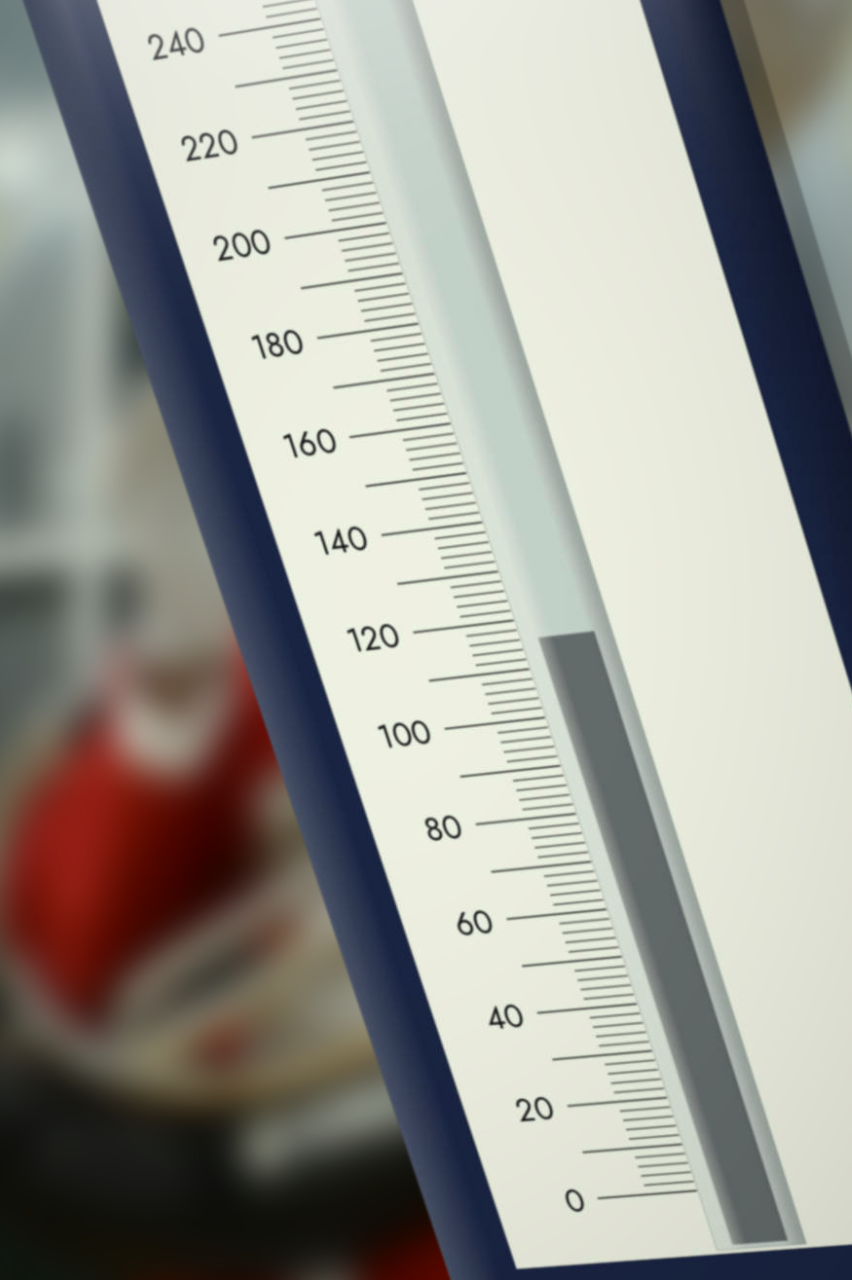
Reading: 116 mmHg
